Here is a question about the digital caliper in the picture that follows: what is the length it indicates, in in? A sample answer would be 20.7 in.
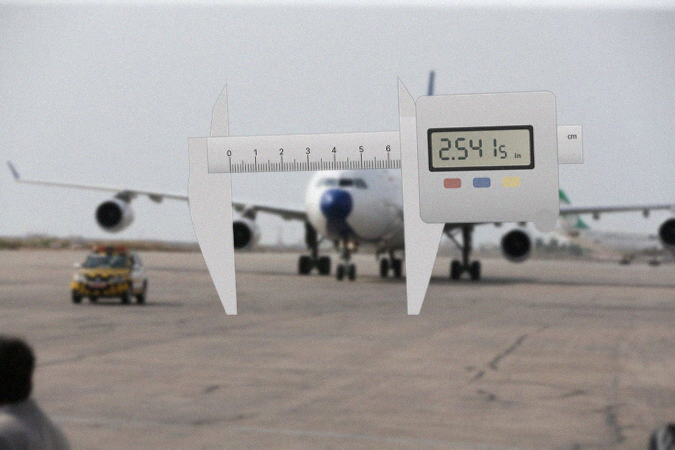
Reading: 2.5415 in
